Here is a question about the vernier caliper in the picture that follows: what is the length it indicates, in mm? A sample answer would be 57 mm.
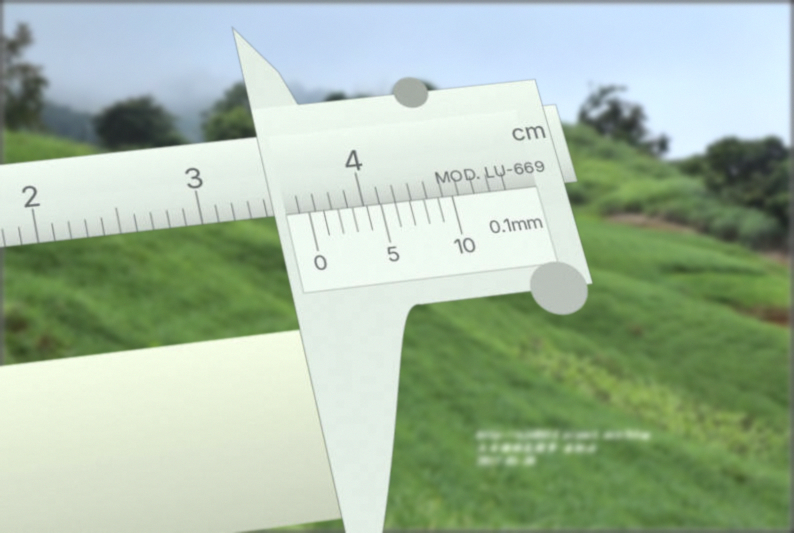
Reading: 36.6 mm
